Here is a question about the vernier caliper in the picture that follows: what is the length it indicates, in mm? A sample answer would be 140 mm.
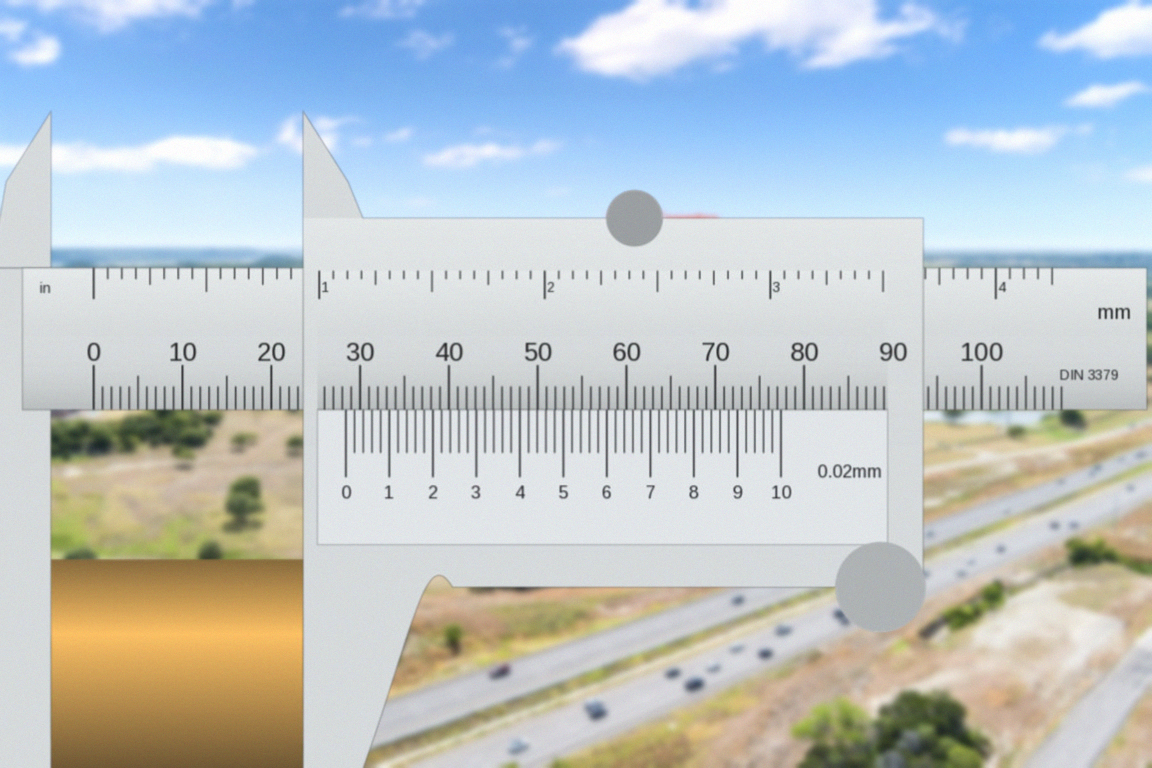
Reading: 28.4 mm
